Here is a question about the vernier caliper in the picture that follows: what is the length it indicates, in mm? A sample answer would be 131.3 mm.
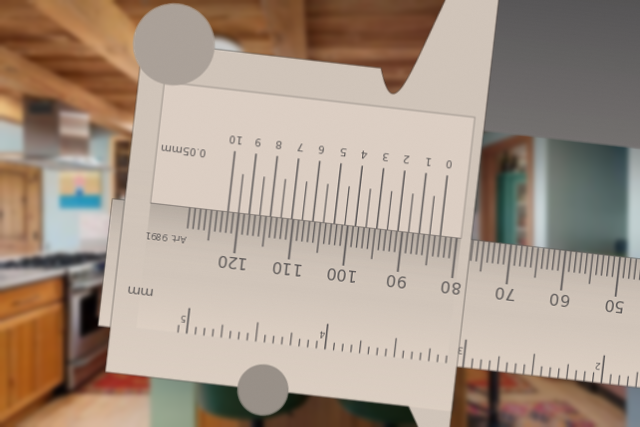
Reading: 83.0 mm
